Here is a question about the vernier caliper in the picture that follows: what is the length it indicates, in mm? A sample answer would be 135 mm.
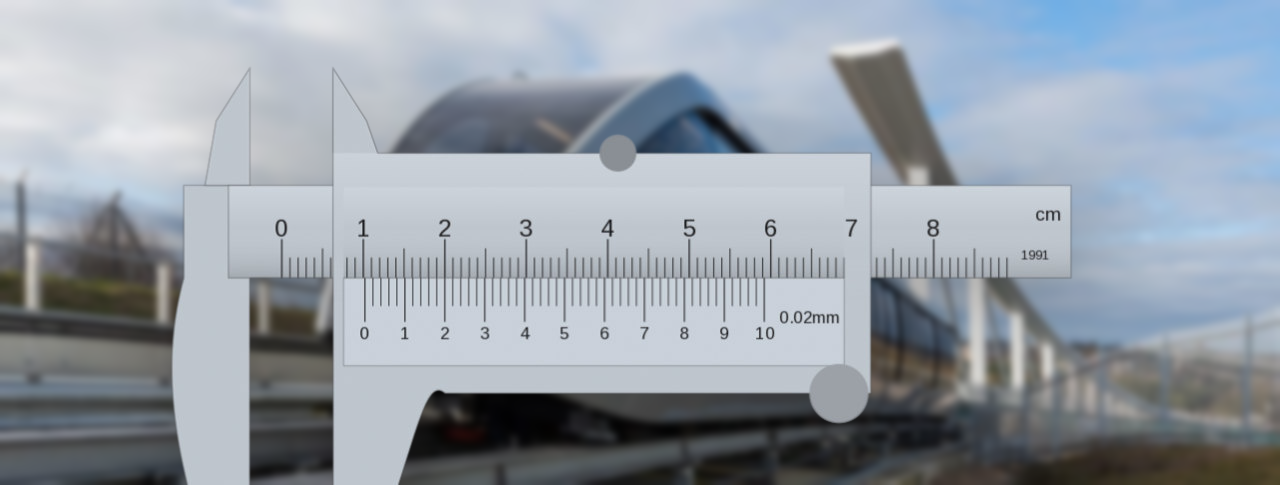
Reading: 10.2 mm
